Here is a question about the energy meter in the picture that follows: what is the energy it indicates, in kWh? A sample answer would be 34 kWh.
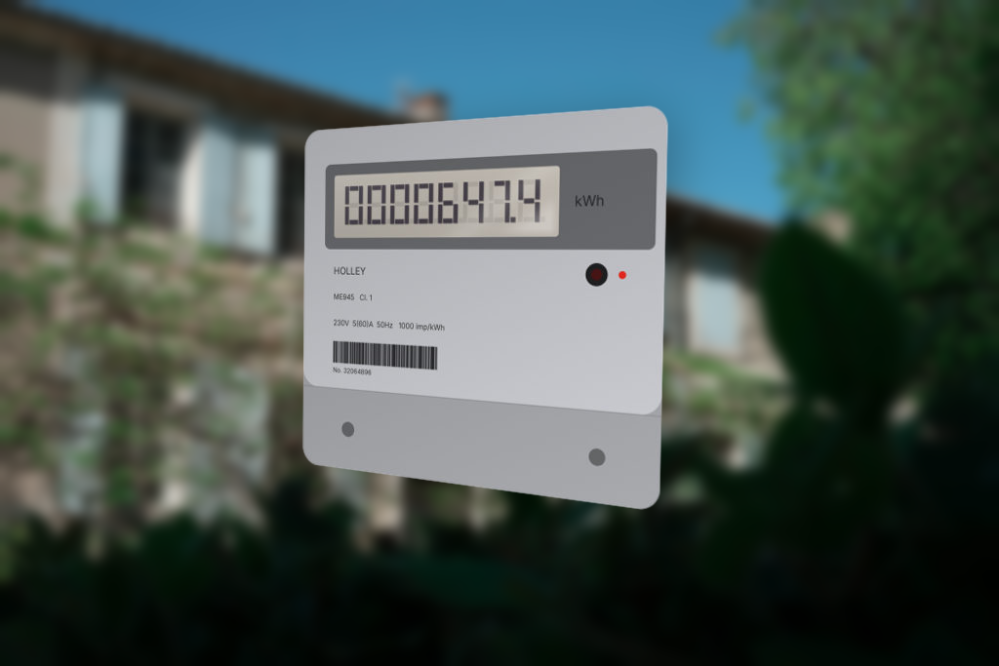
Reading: 647.4 kWh
